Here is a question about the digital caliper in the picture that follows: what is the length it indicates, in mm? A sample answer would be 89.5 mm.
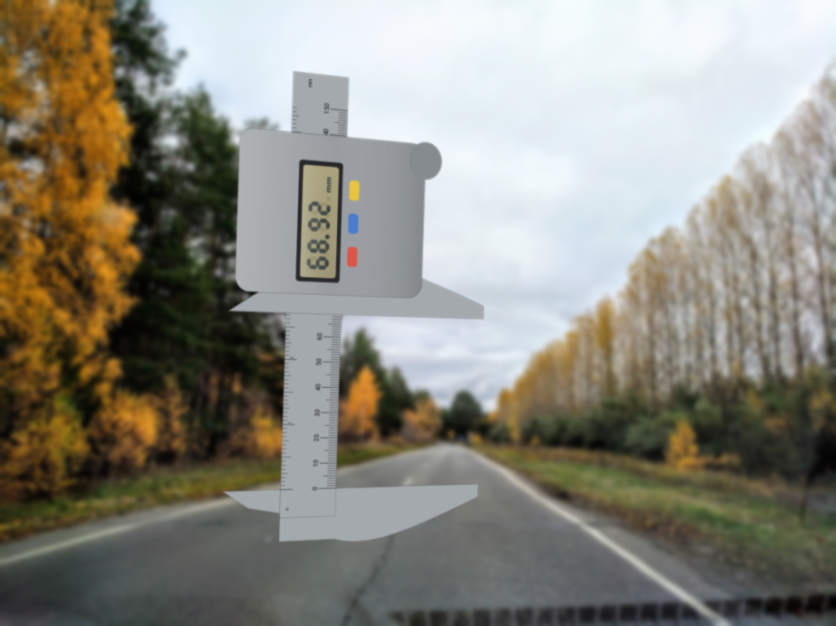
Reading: 68.92 mm
